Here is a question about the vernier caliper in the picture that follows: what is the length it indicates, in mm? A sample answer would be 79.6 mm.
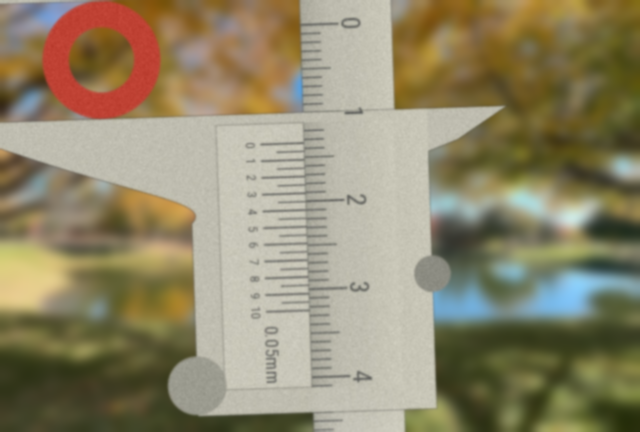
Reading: 13.4 mm
